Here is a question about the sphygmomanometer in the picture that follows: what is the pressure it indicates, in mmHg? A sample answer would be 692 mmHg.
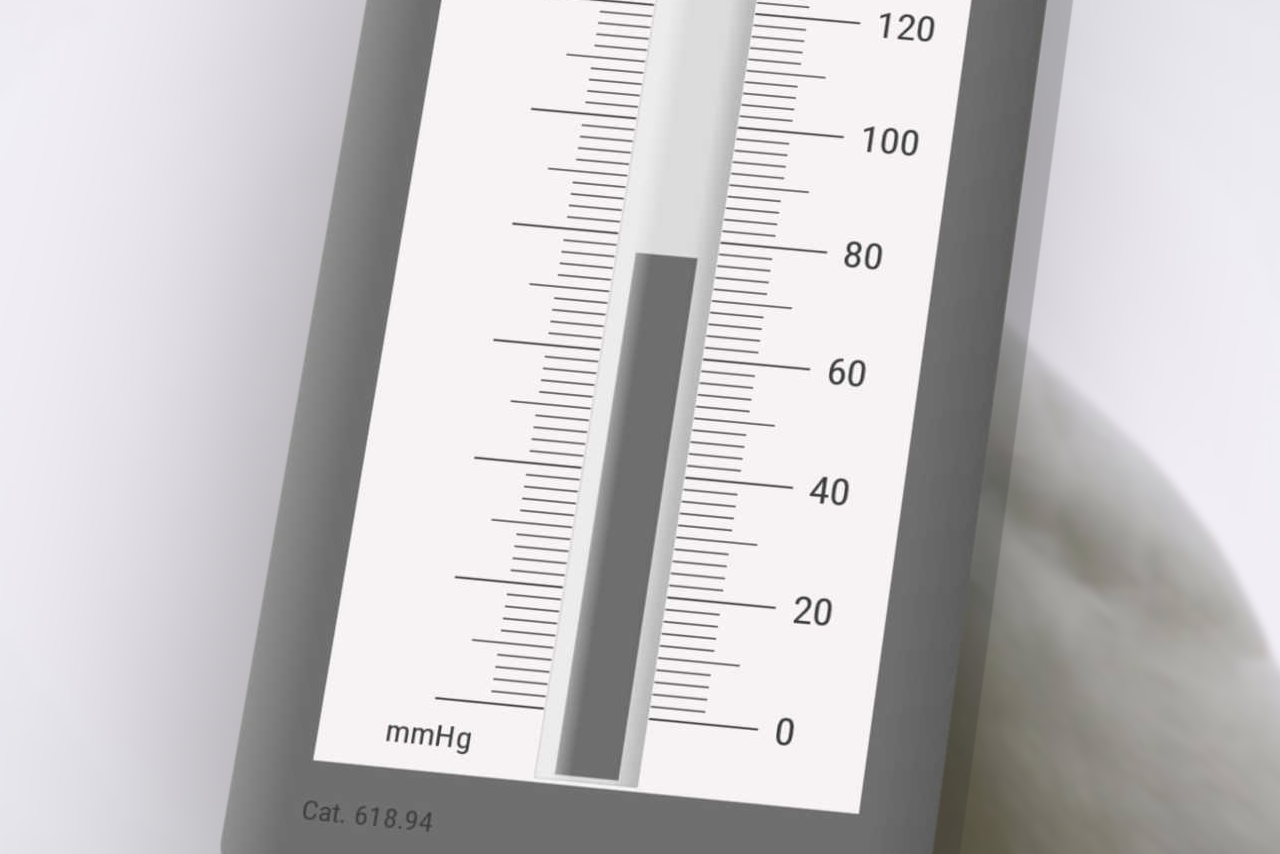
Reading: 77 mmHg
